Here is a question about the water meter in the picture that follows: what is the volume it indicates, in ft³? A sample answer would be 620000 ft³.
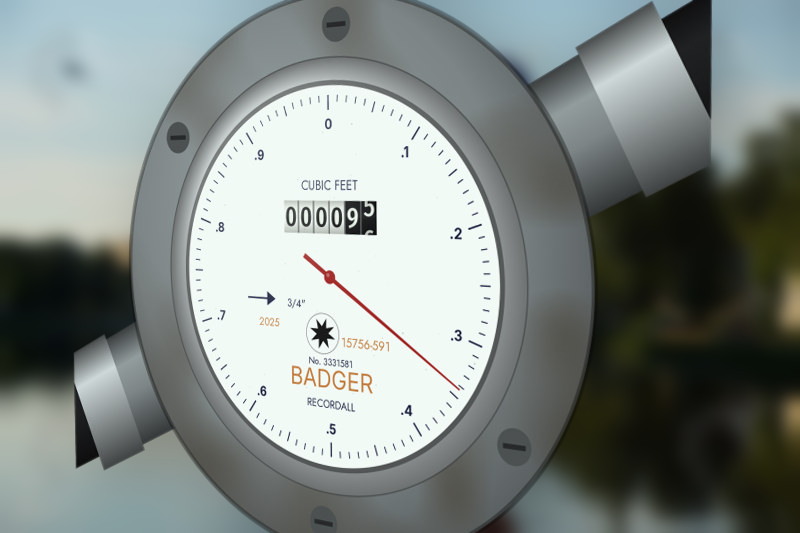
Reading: 95.34 ft³
